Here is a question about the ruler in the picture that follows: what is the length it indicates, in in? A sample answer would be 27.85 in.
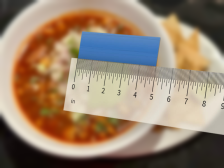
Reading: 5 in
